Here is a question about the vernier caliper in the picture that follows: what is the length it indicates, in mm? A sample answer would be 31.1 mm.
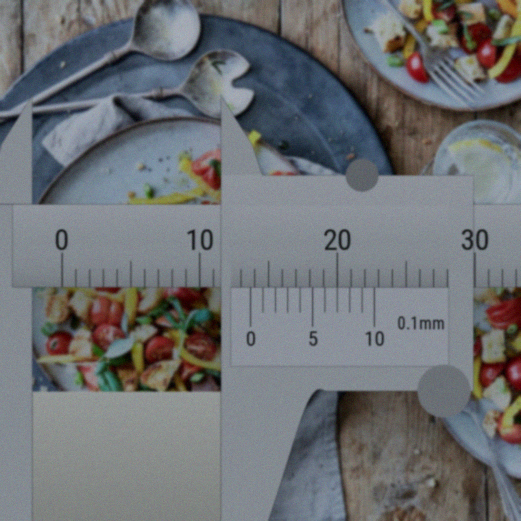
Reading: 13.7 mm
